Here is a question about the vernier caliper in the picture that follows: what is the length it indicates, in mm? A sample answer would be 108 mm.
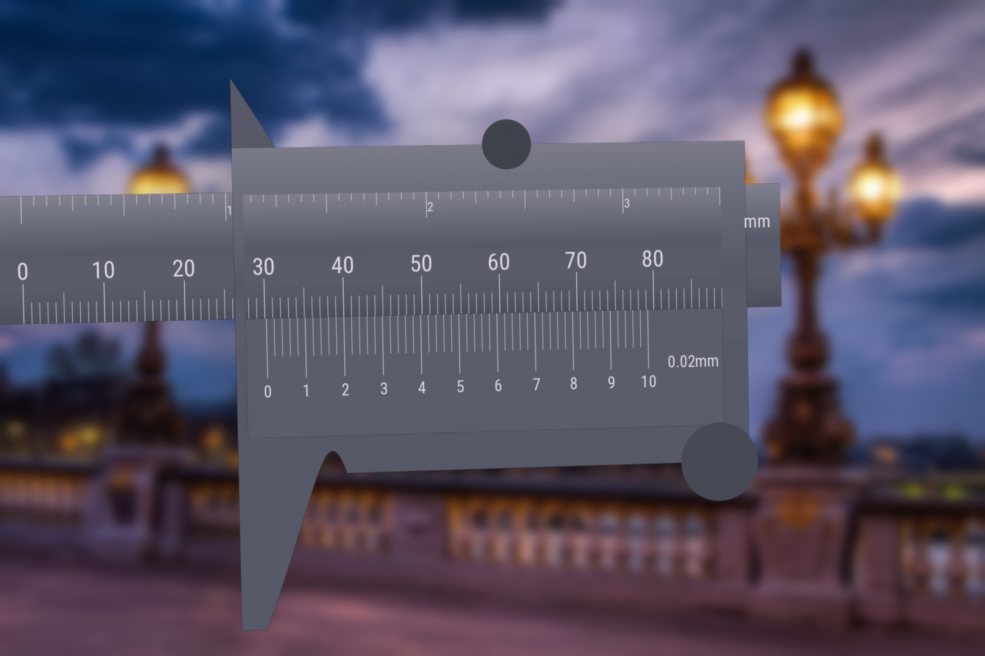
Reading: 30.2 mm
